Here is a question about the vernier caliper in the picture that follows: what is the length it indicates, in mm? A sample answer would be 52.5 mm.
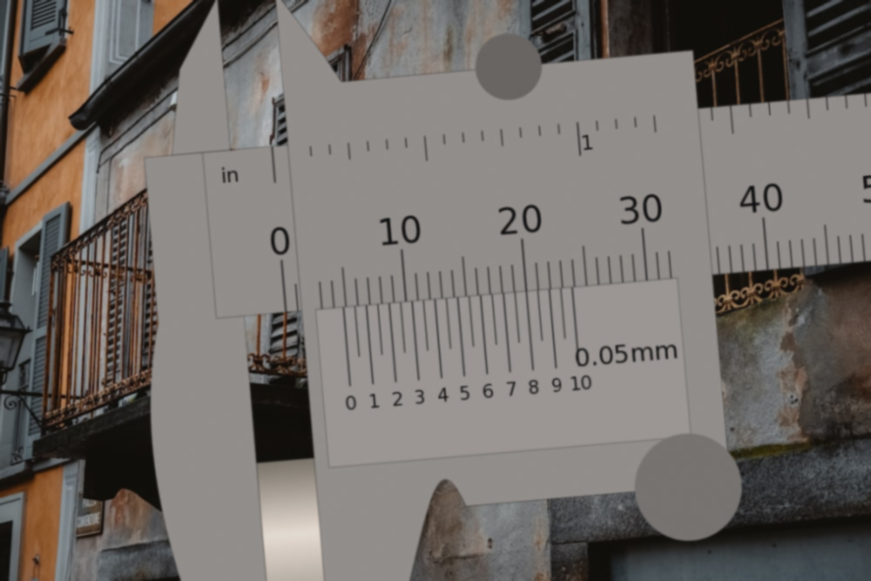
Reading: 4.8 mm
